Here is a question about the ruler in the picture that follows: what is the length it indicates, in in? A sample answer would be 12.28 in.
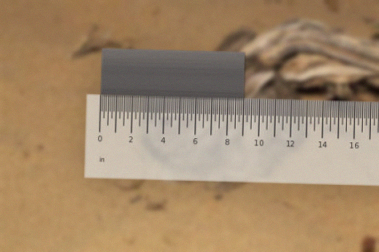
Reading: 9 in
